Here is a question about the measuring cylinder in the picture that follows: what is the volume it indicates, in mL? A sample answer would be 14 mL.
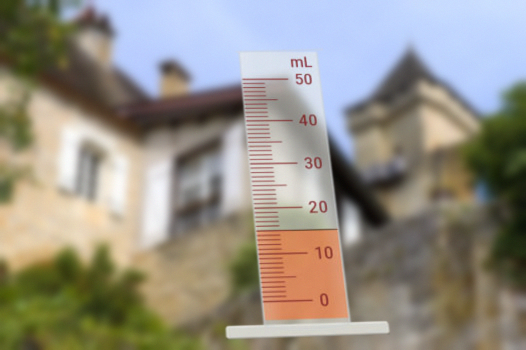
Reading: 15 mL
